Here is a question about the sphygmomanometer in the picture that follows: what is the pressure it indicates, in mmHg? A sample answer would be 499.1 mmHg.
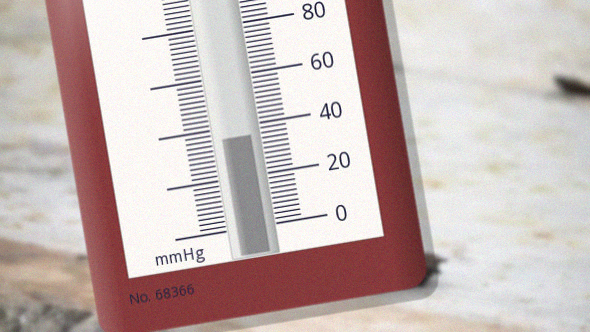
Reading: 36 mmHg
